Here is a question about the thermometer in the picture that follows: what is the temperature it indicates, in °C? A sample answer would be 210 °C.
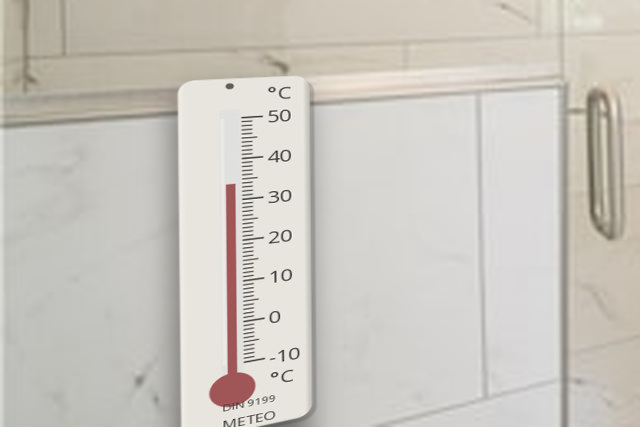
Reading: 34 °C
